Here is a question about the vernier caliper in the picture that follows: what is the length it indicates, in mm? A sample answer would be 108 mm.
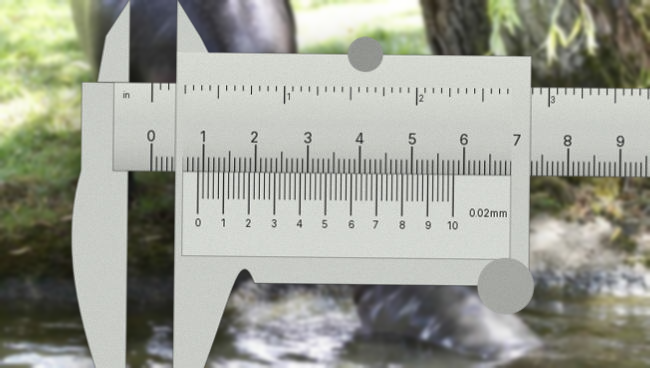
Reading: 9.0 mm
